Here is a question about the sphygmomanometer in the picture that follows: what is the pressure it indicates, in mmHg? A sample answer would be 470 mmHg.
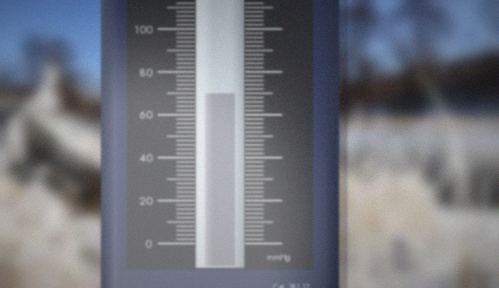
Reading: 70 mmHg
